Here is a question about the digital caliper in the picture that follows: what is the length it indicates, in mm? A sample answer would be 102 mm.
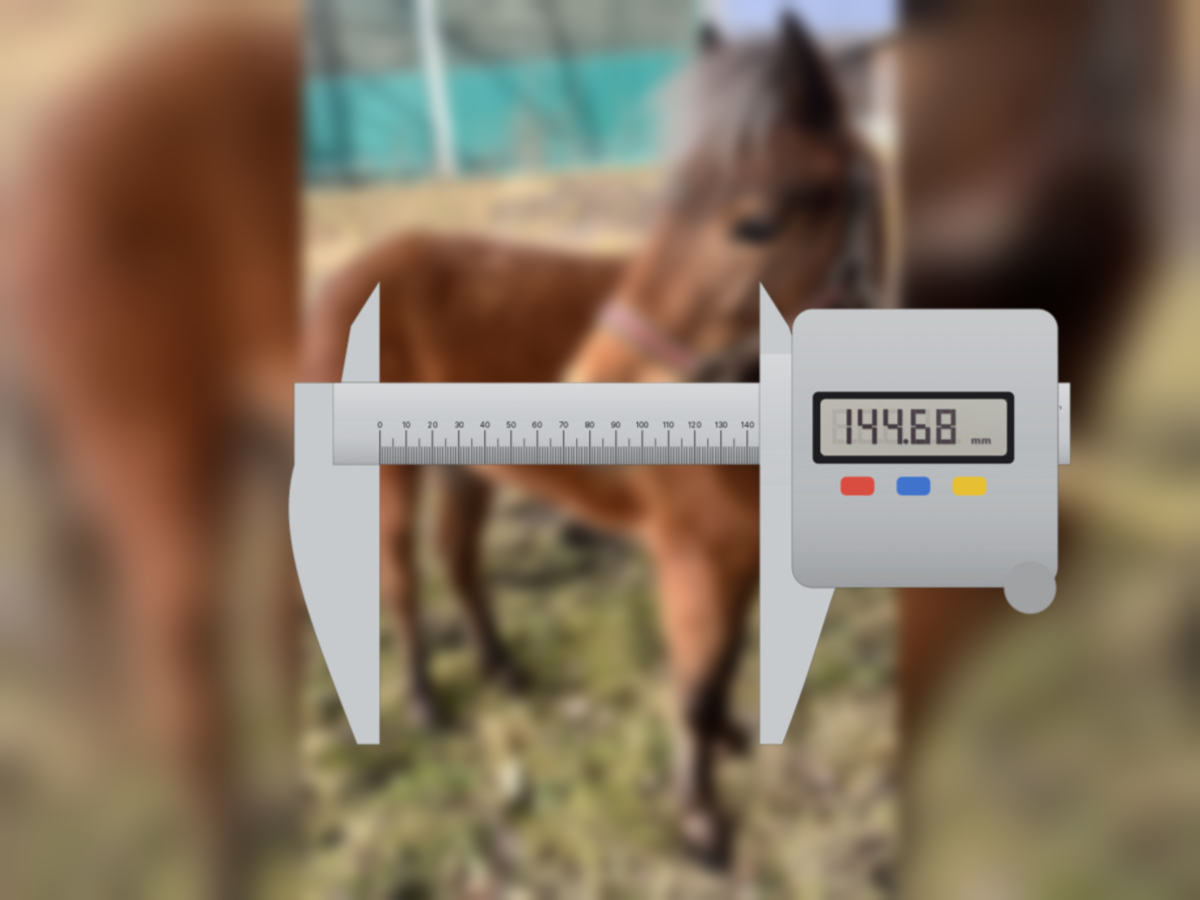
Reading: 144.68 mm
